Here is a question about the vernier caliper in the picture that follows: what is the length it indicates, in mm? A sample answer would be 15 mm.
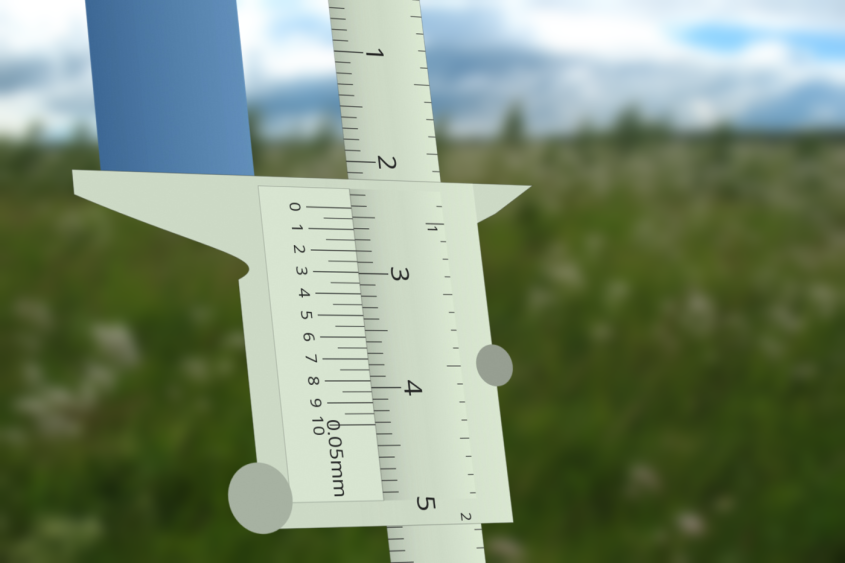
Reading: 24.2 mm
